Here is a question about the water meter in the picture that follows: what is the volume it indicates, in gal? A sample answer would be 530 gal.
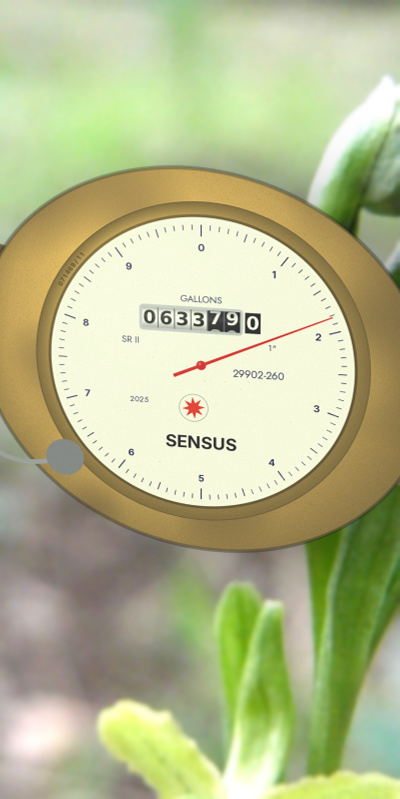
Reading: 633791.8 gal
